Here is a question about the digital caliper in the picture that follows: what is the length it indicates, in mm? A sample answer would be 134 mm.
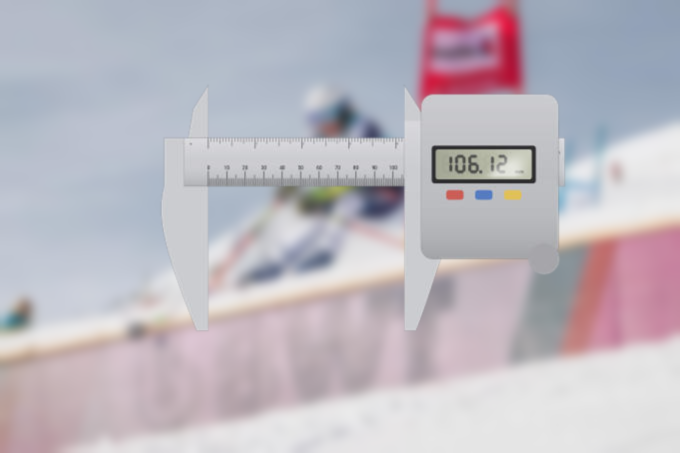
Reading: 106.12 mm
